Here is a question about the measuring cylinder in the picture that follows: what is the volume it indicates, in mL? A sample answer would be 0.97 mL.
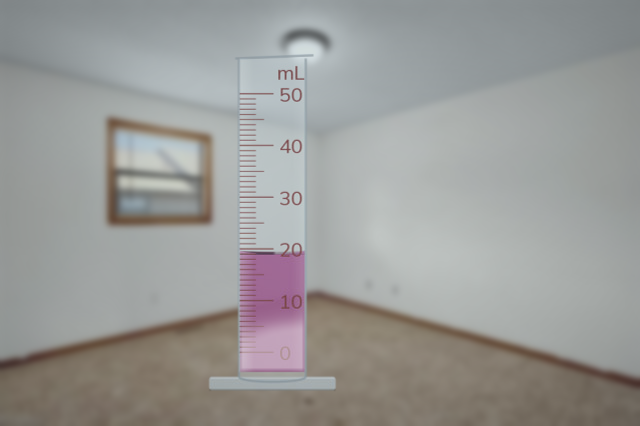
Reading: 19 mL
